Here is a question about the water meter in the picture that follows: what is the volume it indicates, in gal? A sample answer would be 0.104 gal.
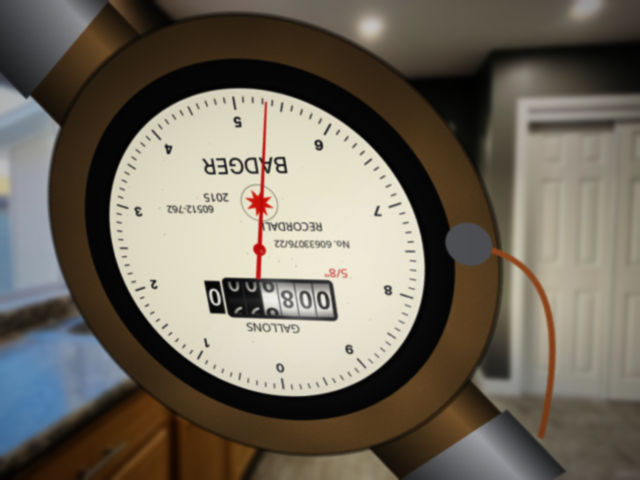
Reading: 88995.3 gal
